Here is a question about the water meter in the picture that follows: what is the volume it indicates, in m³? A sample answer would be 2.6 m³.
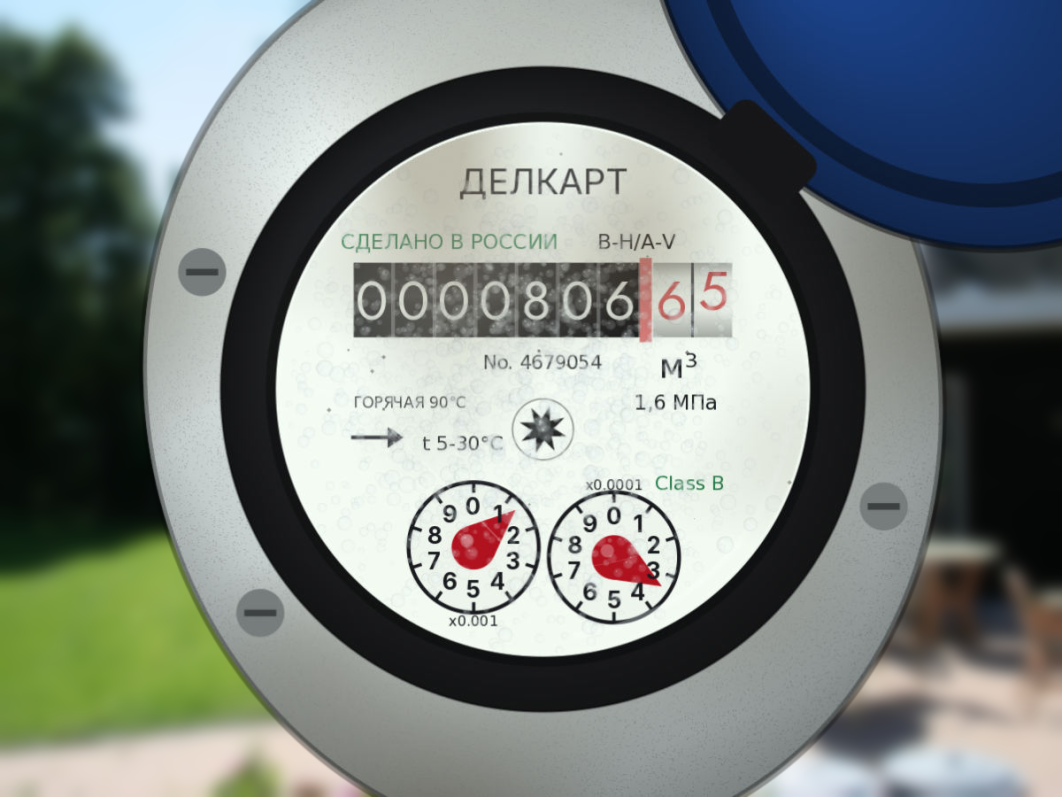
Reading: 806.6513 m³
